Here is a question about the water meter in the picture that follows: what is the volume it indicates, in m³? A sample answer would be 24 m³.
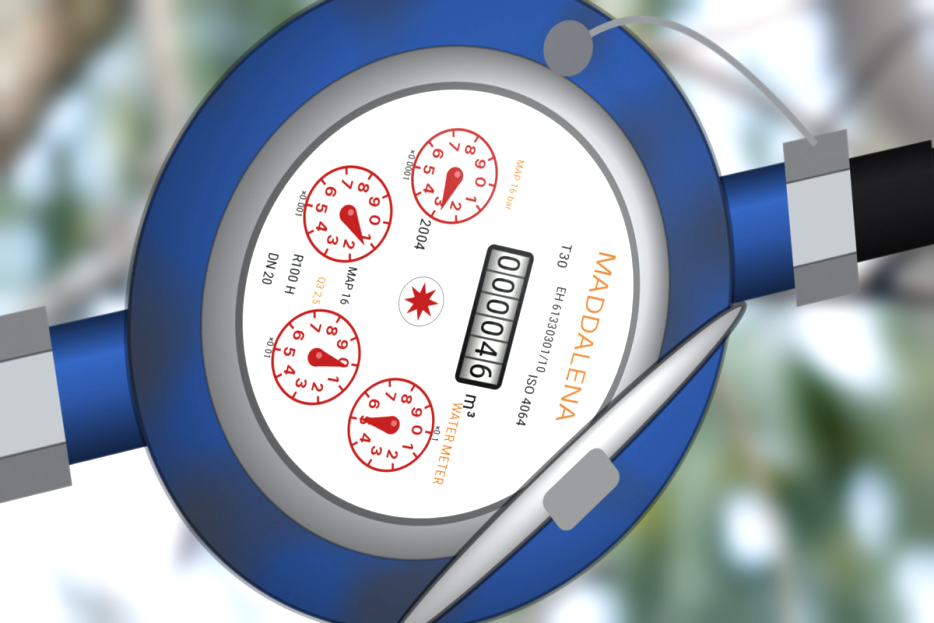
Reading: 46.5012 m³
